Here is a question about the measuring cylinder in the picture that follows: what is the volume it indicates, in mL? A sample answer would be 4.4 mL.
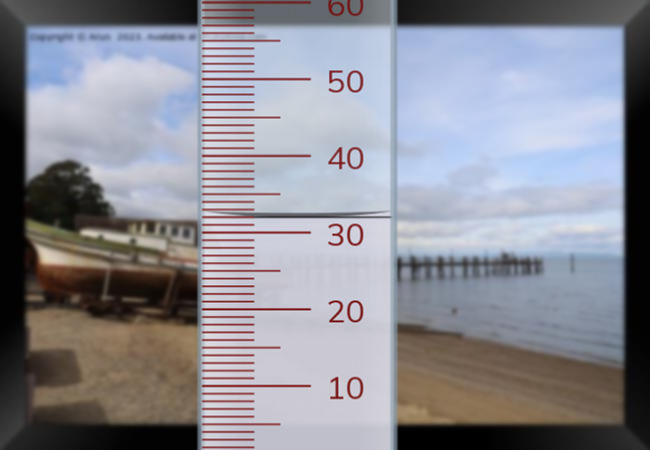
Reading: 32 mL
